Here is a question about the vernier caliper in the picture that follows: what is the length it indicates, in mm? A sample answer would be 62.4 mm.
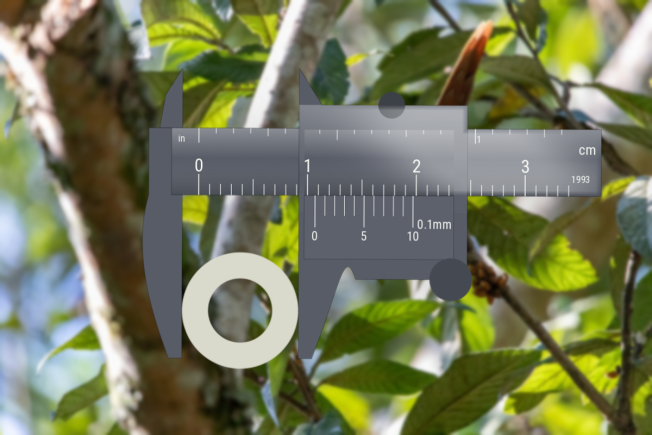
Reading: 10.7 mm
